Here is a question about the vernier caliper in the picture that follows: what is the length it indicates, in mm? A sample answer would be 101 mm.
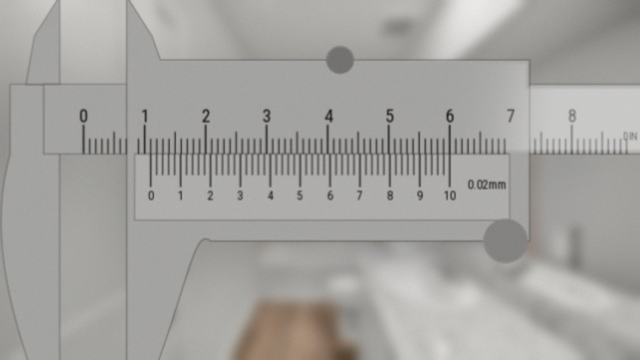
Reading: 11.0 mm
